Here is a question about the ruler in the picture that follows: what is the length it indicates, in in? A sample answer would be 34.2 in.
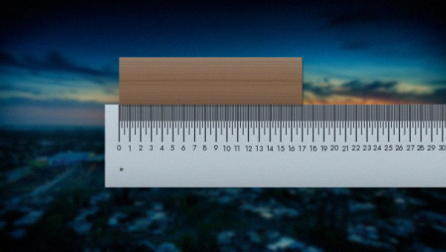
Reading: 17 in
